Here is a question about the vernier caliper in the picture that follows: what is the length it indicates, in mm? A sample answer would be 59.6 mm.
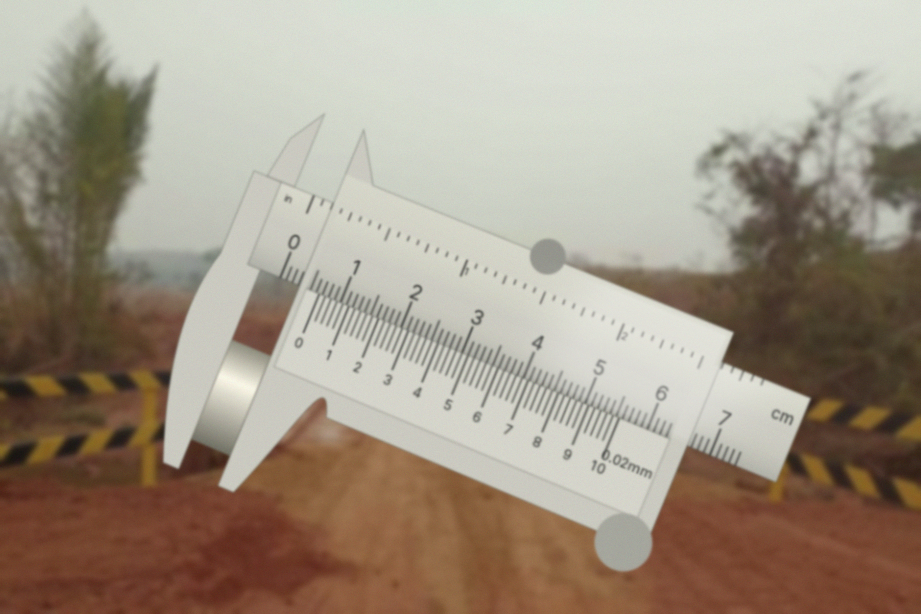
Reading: 6.5 mm
